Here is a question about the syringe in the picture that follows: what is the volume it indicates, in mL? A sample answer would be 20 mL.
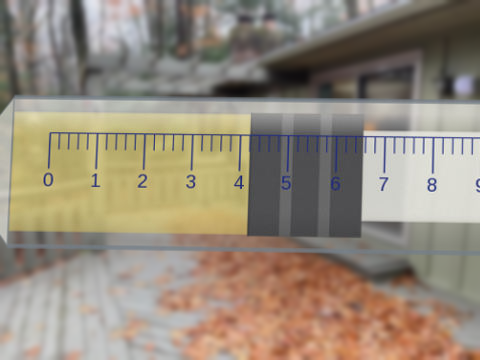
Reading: 4.2 mL
